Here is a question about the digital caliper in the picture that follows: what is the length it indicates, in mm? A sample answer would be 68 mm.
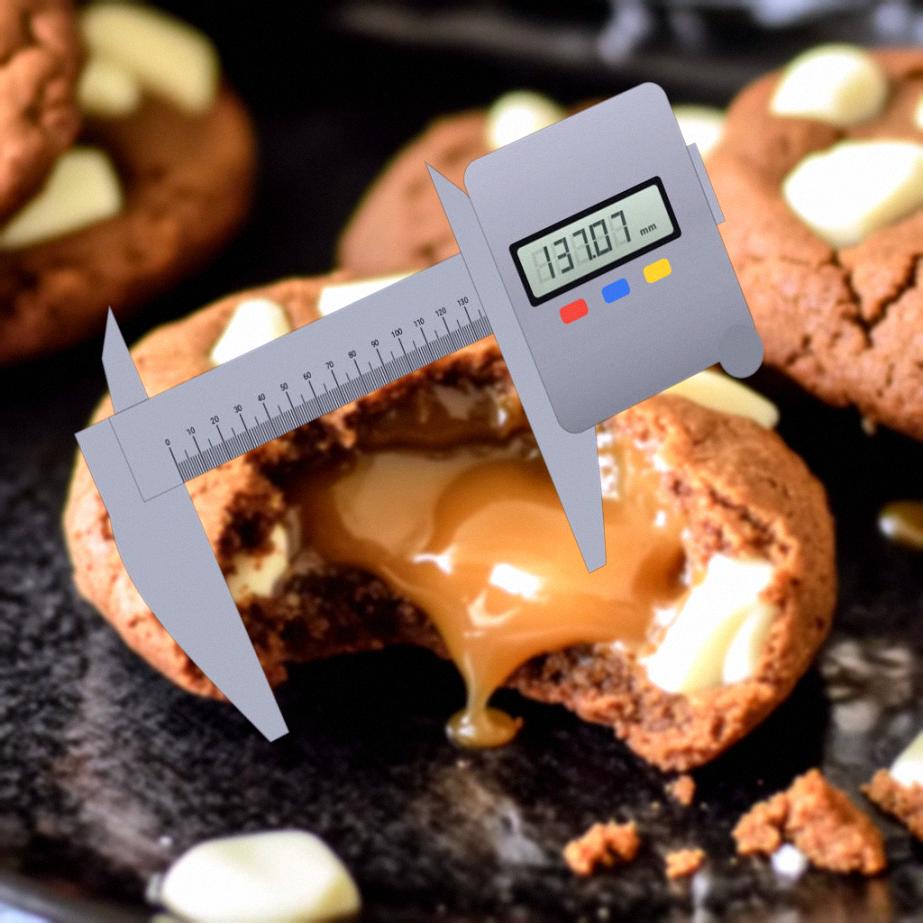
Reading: 137.07 mm
